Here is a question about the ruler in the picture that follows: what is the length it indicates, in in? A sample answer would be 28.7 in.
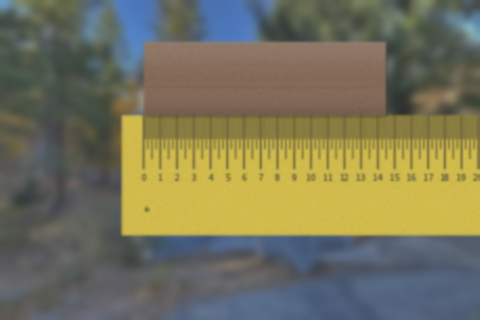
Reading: 14.5 in
